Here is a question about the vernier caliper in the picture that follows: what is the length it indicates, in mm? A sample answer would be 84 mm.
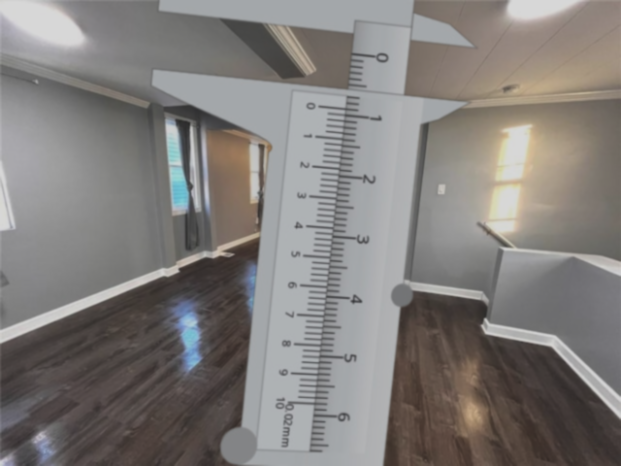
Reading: 9.0 mm
